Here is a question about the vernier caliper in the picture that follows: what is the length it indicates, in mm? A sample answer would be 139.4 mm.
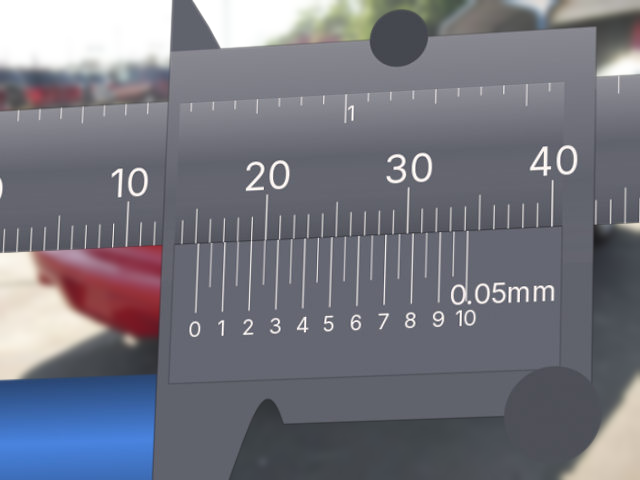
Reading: 15.2 mm
